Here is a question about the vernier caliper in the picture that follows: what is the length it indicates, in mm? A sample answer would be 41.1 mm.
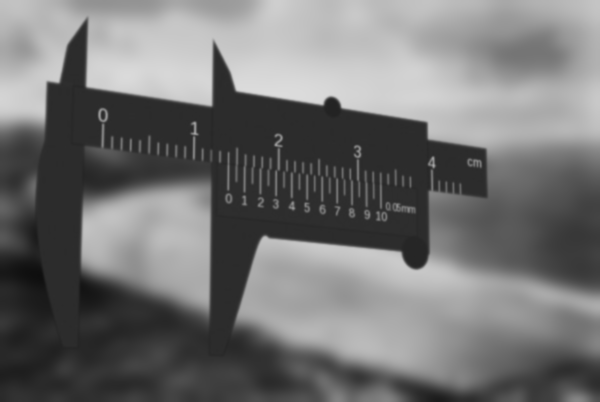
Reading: 14.0 mm
